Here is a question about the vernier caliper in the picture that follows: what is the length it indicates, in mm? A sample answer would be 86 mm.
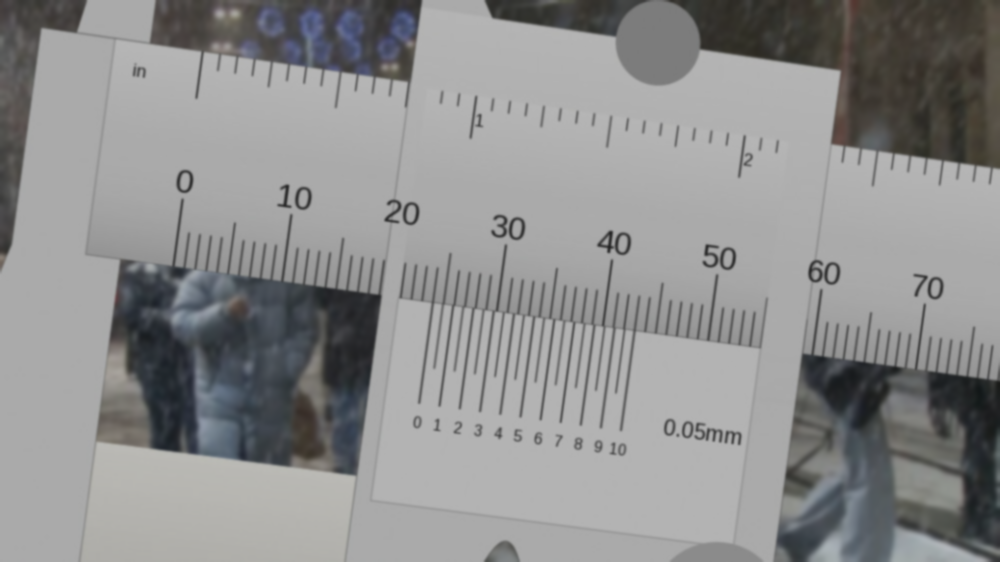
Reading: 24.0 mm
